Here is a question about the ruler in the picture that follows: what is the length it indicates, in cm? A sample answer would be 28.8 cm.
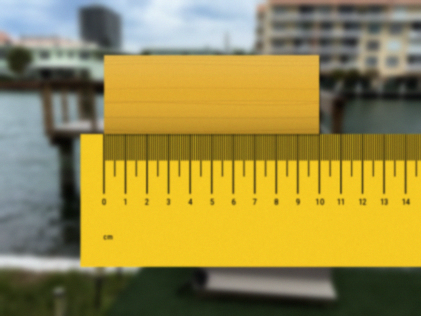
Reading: 10 cm
